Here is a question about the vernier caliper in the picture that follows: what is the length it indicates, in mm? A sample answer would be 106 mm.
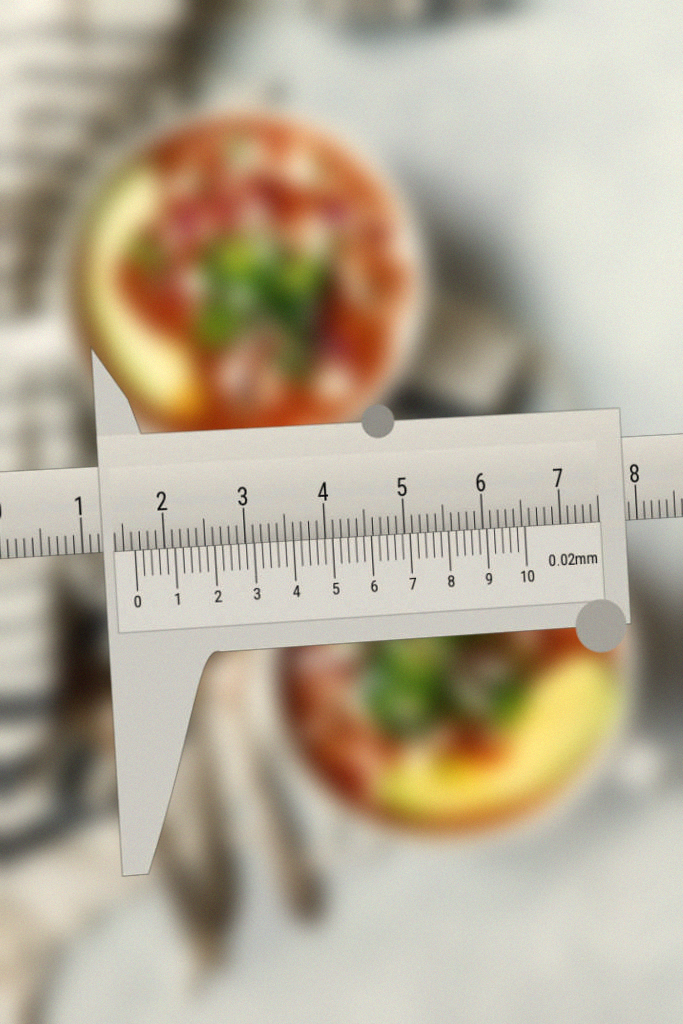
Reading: 16.4 mm
